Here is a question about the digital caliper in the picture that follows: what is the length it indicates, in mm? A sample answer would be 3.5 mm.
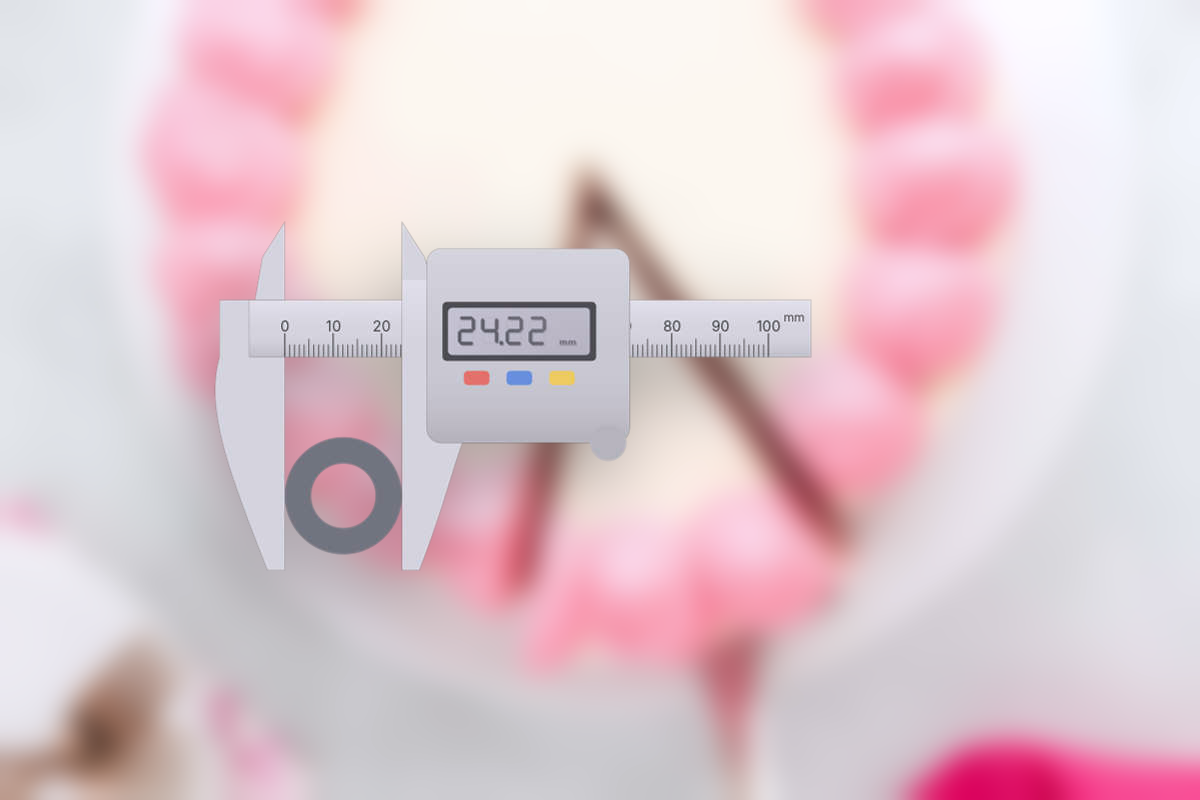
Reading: 24.22 mm
